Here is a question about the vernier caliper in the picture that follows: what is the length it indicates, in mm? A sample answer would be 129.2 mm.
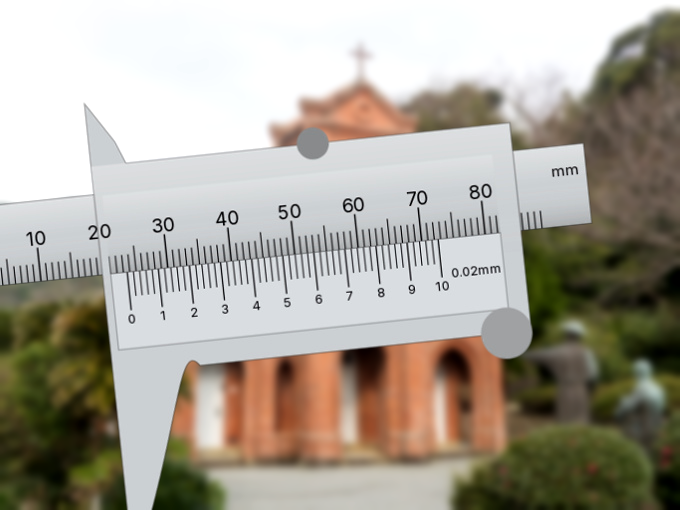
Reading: 23.6 mm
